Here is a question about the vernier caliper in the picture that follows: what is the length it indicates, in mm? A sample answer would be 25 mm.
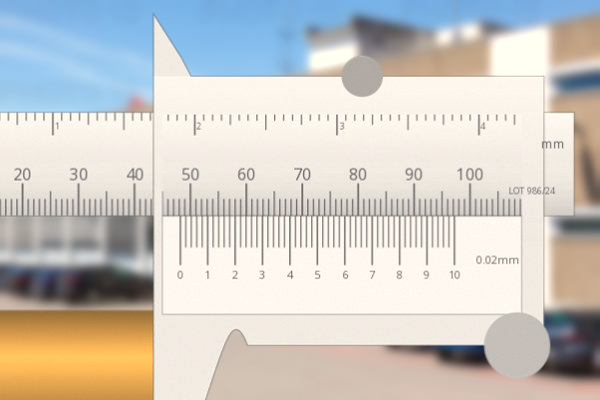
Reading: 48.2 mm
